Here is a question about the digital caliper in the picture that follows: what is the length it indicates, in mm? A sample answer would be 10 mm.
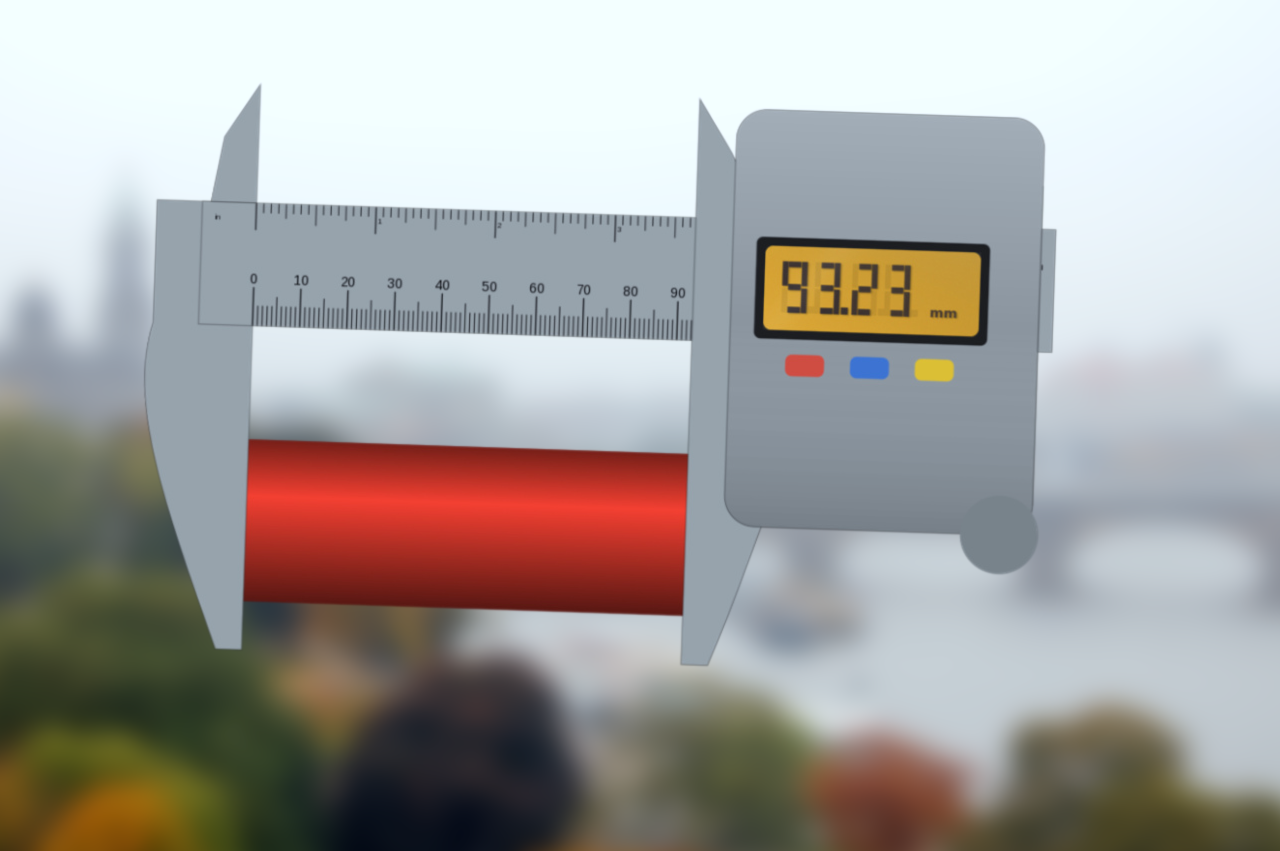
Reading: 93.23 mm
